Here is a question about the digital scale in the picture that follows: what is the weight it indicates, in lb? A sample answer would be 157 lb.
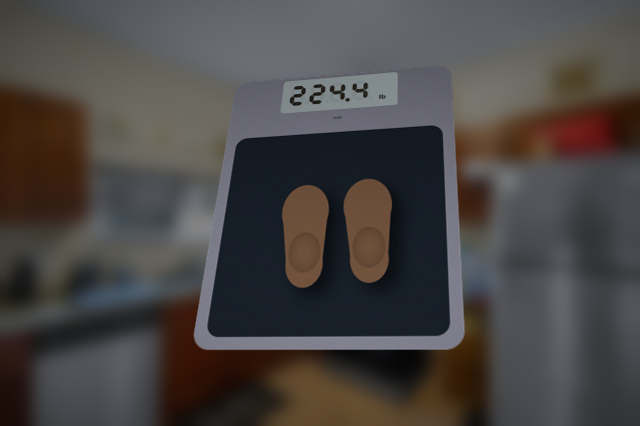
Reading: 224.4 lb
